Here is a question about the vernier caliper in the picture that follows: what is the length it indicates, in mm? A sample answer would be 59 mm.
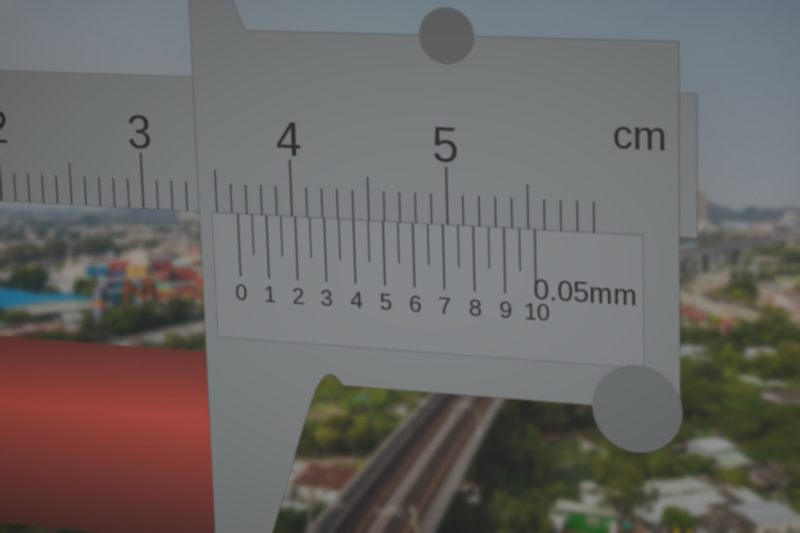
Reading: 36.4 mm
